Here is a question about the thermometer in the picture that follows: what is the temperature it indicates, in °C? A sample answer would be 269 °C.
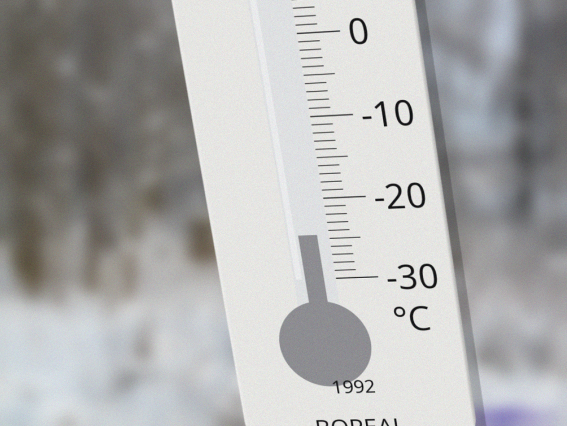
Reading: -24.5 °C
